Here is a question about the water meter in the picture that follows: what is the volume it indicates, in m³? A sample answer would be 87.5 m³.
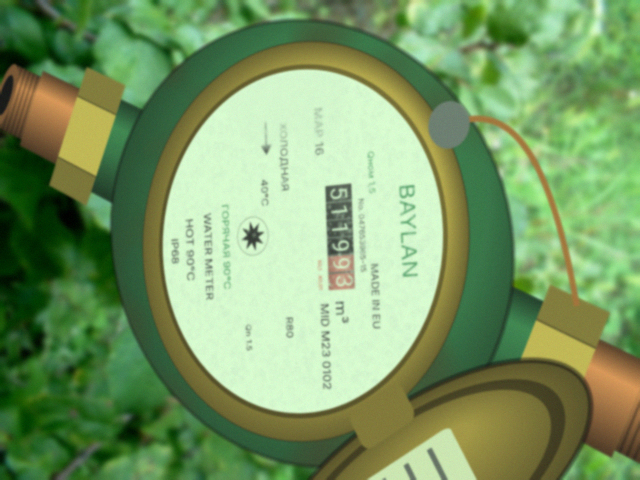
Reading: 5119.93 m³
